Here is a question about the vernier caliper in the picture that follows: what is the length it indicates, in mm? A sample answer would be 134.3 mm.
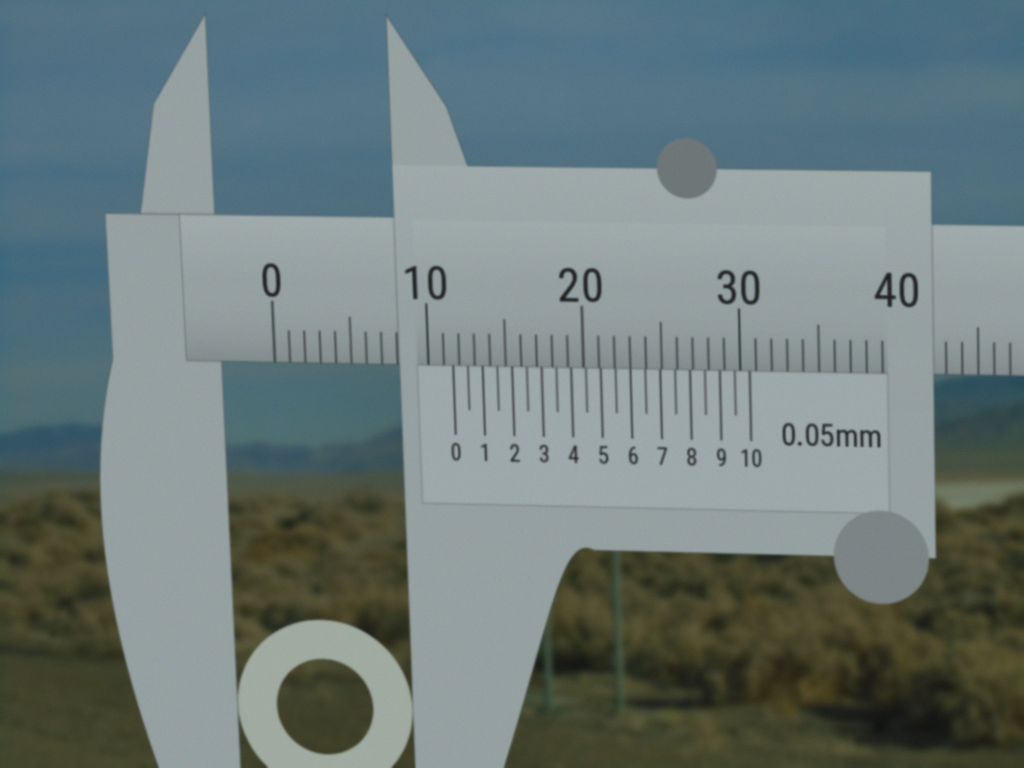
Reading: 11.6 mm
